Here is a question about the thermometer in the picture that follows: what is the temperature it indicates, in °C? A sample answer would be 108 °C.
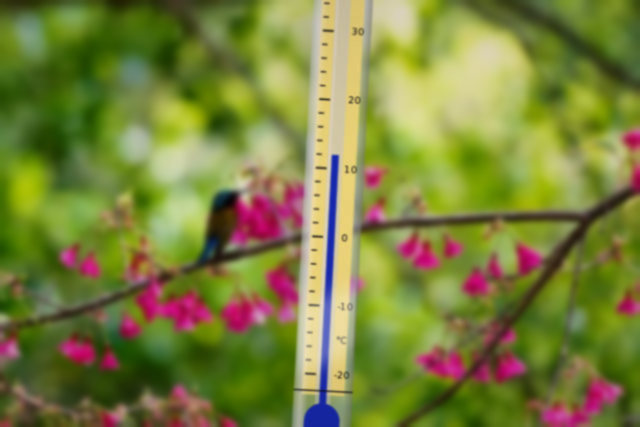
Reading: 12 °C
